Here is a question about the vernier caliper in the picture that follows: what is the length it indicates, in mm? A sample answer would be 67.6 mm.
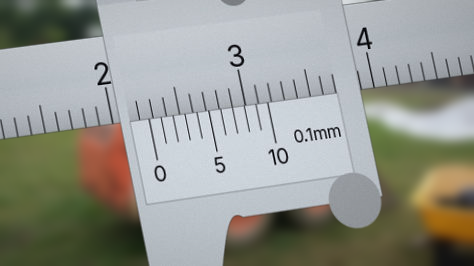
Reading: 22.7 mm
